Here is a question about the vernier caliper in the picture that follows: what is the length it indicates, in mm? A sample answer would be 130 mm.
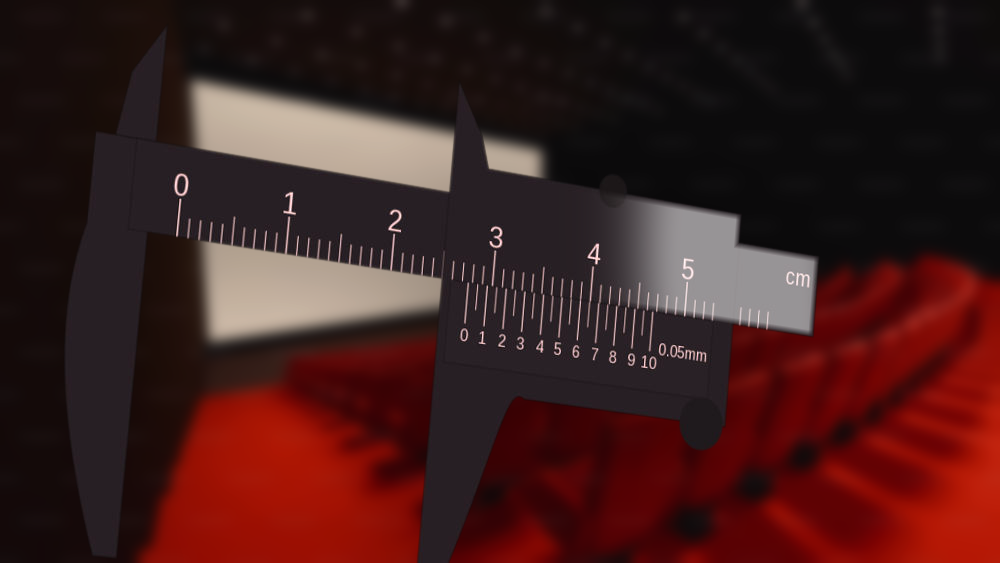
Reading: 27.6 mm
